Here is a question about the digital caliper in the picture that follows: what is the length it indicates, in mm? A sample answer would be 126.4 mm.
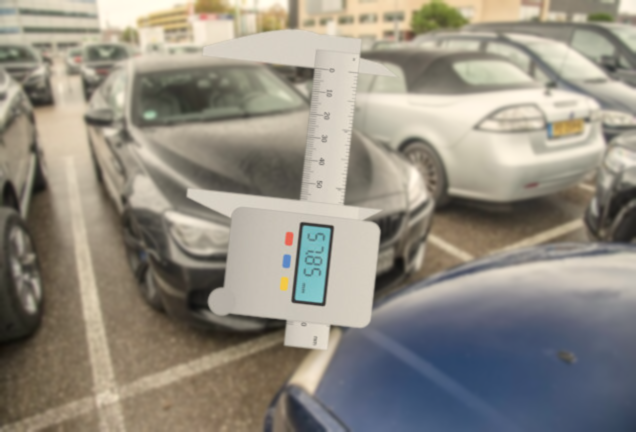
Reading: 57.85 mm
